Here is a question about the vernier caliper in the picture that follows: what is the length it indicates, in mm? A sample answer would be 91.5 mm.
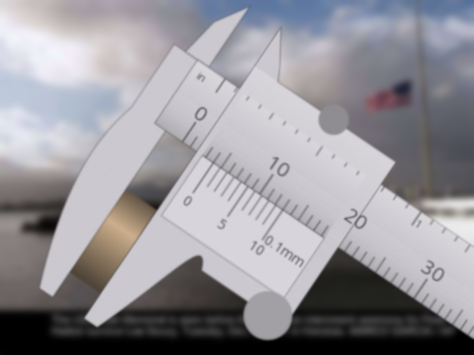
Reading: 4.0 mm
